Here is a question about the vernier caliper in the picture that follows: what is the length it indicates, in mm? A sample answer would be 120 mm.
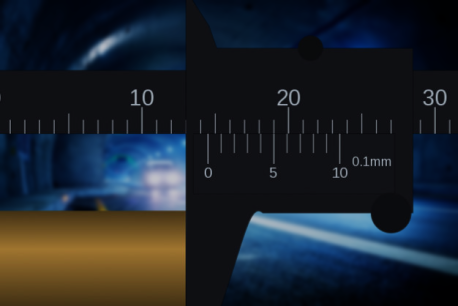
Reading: 14.5 mm
